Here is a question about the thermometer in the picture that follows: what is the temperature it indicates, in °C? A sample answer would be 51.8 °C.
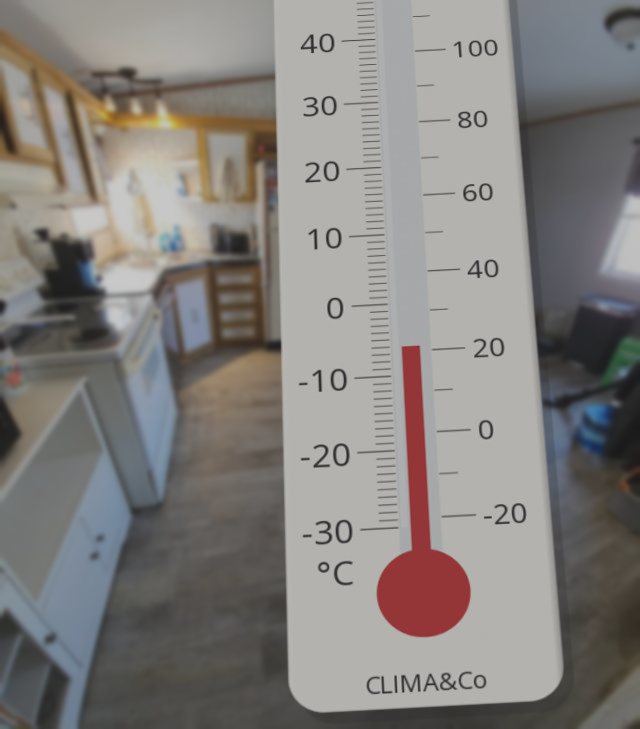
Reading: -6 °C
